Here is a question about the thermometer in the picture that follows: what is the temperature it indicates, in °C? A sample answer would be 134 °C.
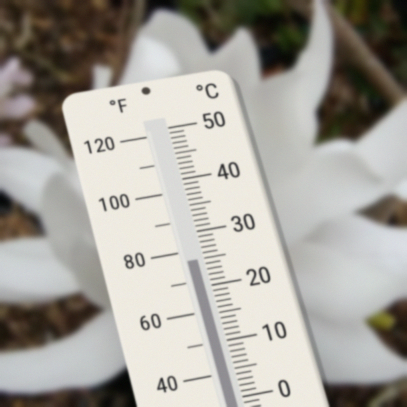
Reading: 25 °C
